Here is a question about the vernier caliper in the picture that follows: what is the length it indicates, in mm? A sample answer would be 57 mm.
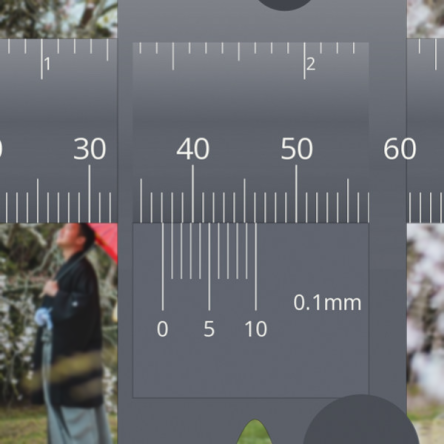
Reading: 37.1 mm
